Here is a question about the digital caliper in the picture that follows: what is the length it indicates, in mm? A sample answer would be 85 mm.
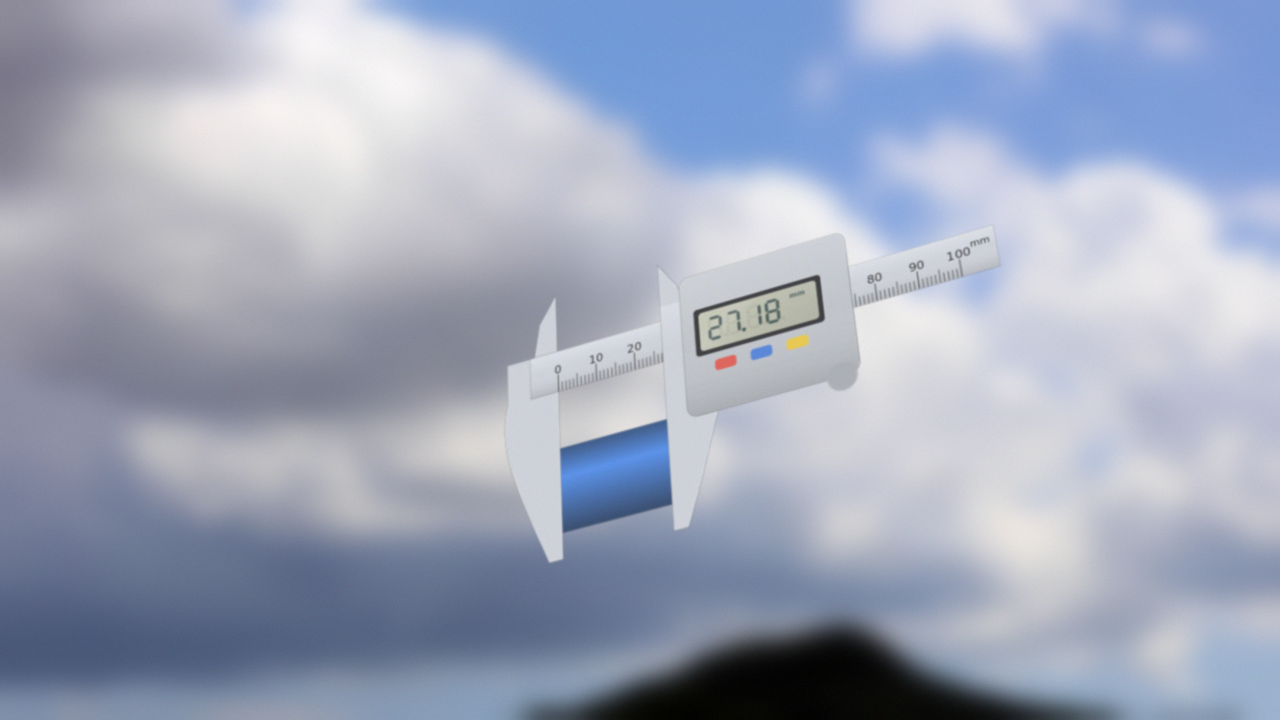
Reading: 27.18 mm
